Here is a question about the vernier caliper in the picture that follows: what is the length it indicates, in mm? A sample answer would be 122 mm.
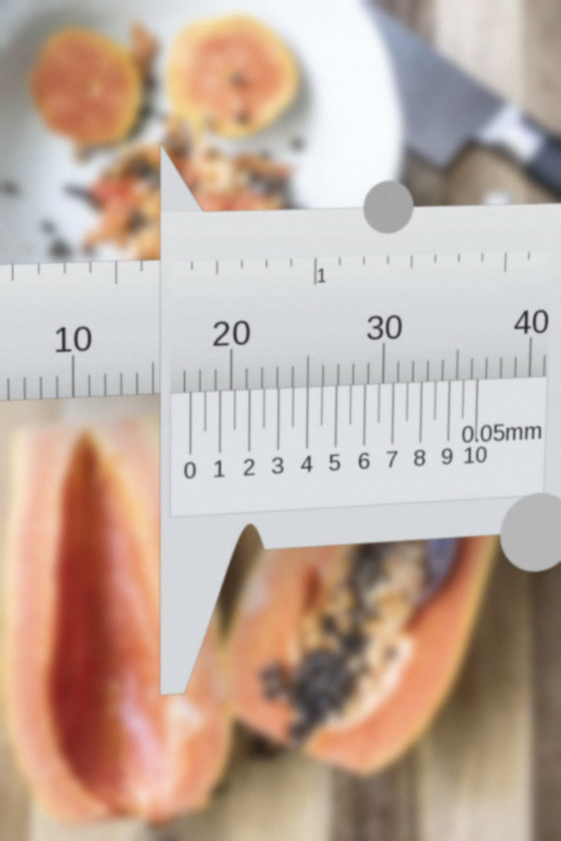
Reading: 17.4 mm
